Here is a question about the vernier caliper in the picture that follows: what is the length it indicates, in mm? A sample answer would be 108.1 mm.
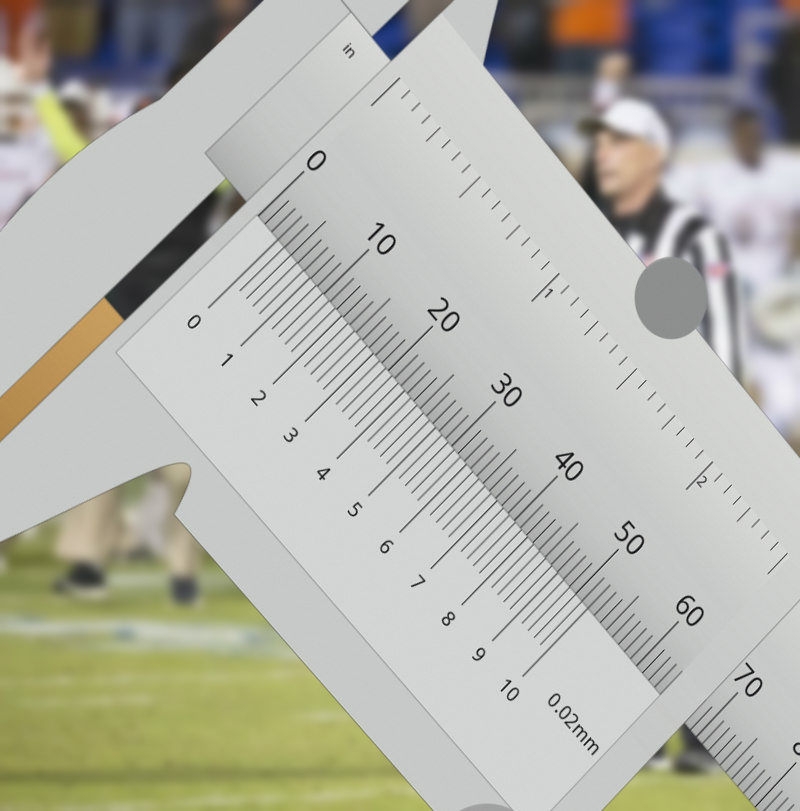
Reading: 3.0 mm
